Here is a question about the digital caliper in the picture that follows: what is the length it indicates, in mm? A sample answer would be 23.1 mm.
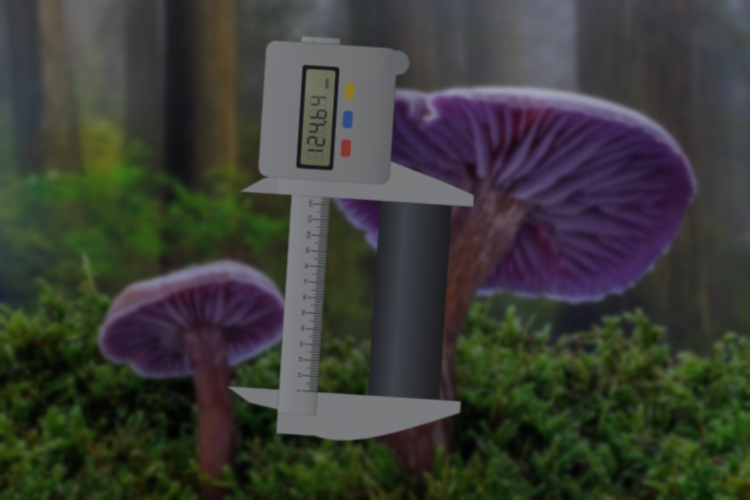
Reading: 124.64 mm
